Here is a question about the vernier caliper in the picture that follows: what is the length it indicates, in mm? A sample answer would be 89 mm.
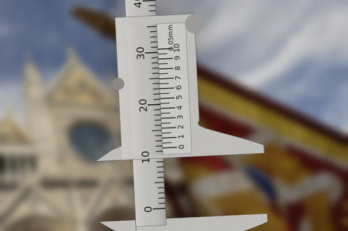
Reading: 11.6 mm
